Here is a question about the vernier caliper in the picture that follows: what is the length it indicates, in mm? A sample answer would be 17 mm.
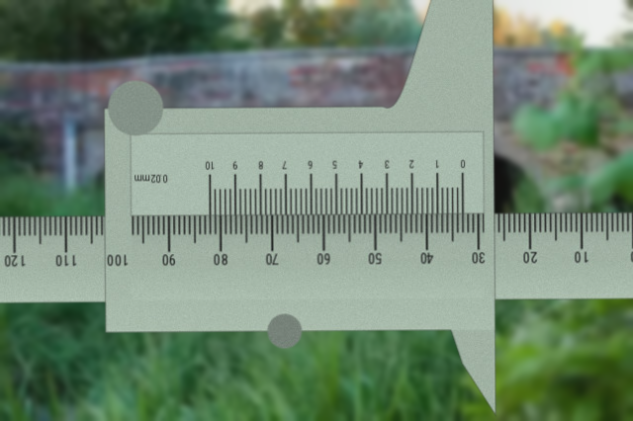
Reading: 33.0 mm
